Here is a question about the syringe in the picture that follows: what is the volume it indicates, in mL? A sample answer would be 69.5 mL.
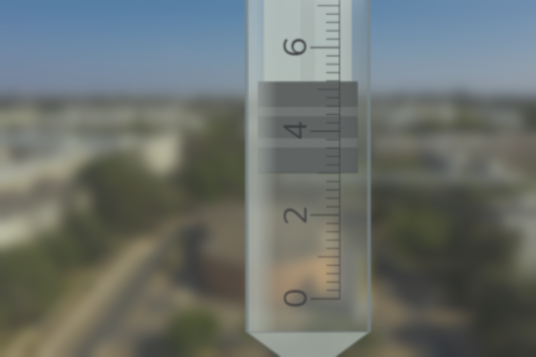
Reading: 3 mL
